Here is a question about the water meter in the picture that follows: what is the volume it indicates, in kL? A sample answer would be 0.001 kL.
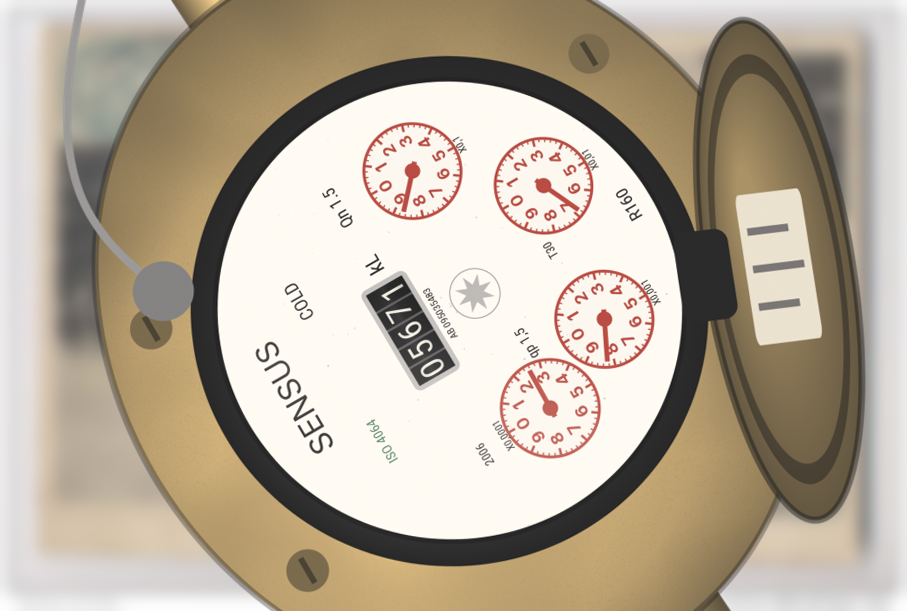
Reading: 5670.8682 kL
